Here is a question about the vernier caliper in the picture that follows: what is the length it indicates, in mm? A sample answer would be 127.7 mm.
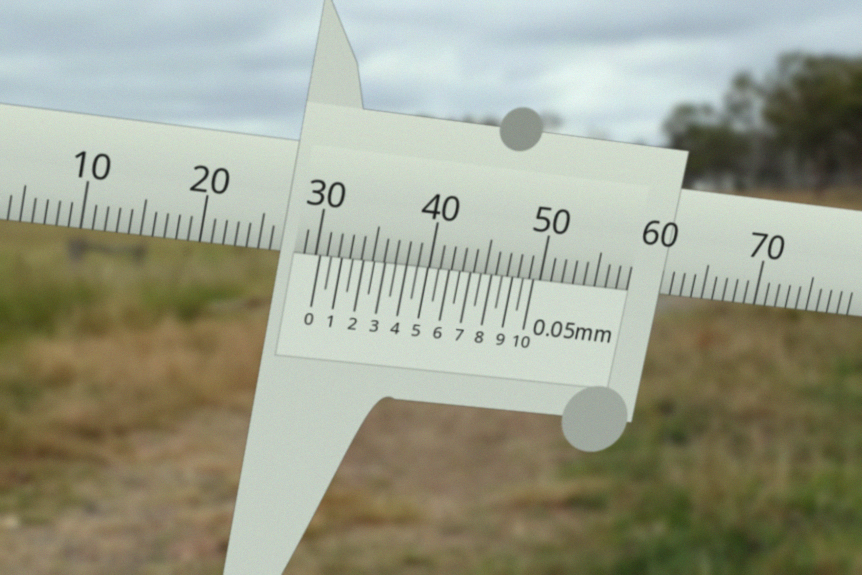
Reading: 30.4 mm
